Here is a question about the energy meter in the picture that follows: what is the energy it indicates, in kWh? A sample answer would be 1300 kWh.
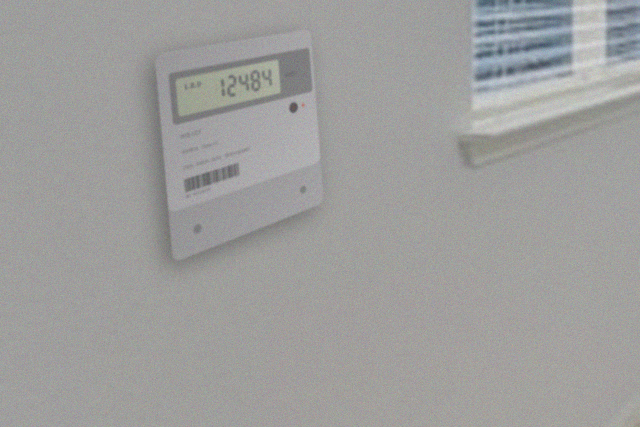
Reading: 12484 kWh
